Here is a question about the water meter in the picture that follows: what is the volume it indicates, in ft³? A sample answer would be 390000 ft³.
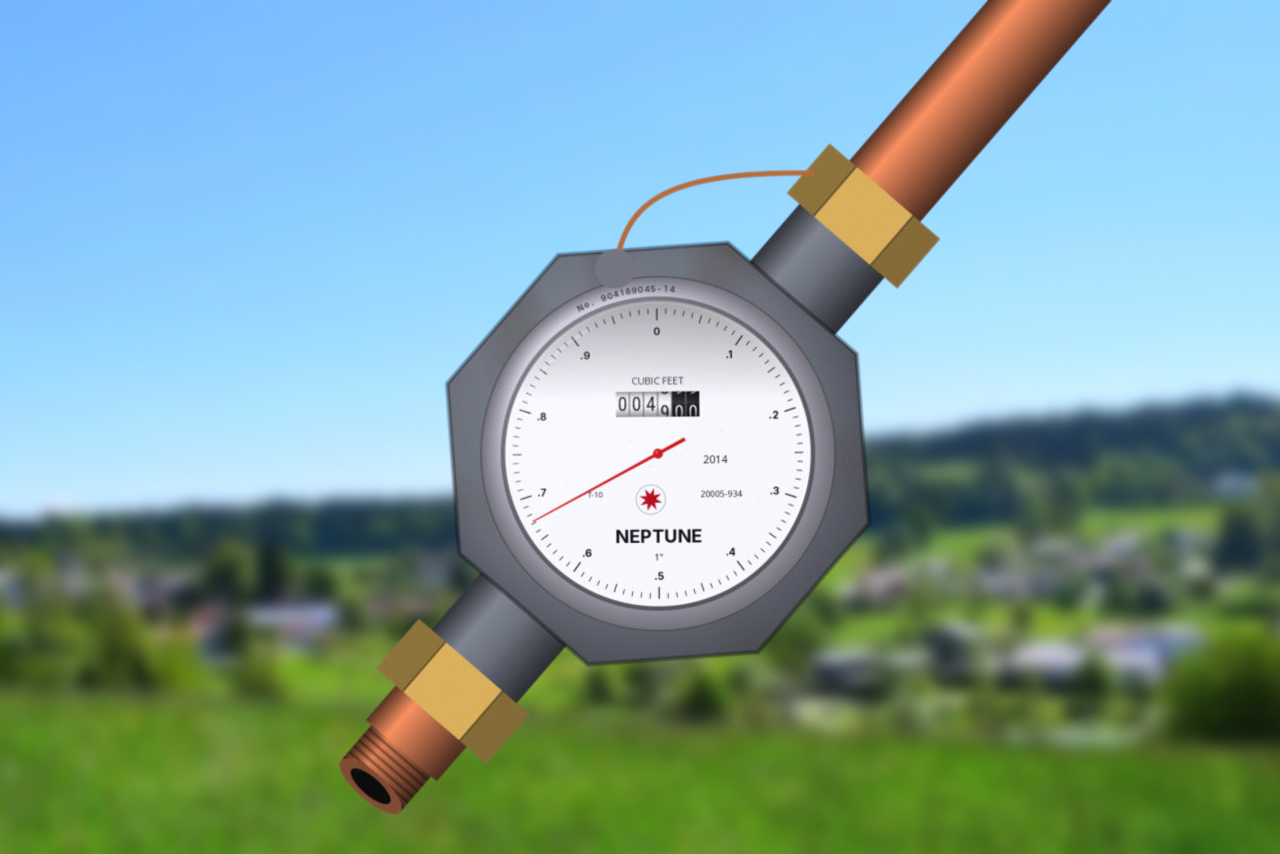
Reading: 4899.67 ft³
